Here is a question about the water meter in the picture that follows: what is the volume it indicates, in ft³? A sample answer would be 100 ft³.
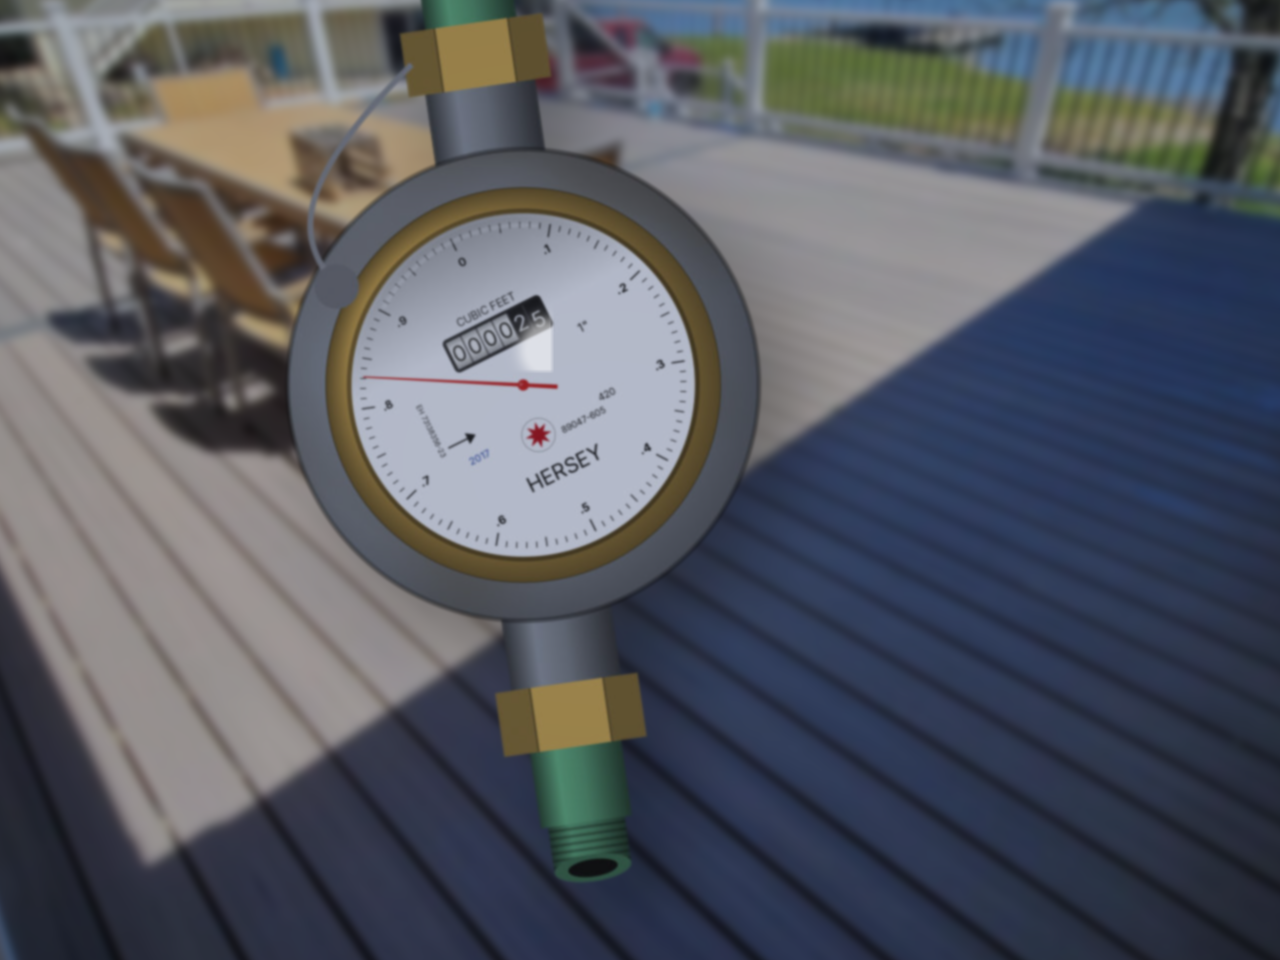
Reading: 24.83 ft³
